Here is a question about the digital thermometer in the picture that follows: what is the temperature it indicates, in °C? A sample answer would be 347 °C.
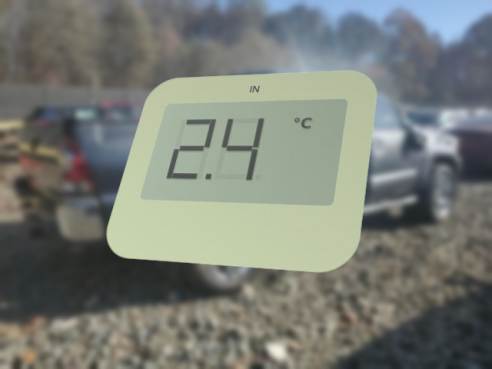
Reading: 2.4 °C
